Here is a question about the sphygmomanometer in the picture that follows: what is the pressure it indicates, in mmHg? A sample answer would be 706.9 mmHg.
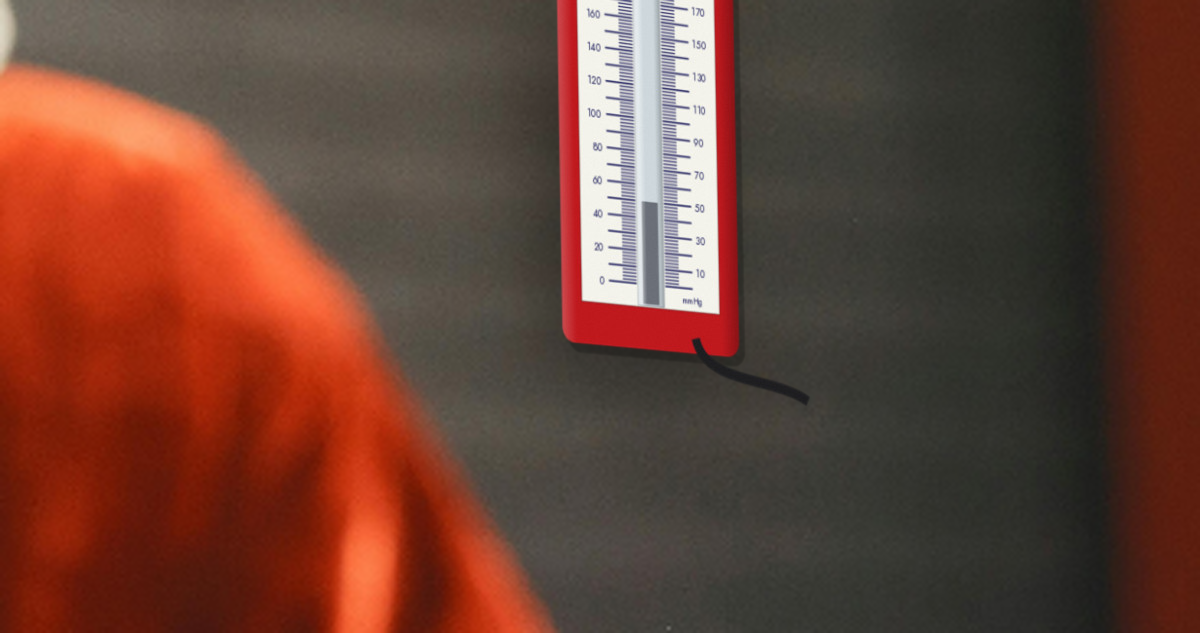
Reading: 50 mmHg
